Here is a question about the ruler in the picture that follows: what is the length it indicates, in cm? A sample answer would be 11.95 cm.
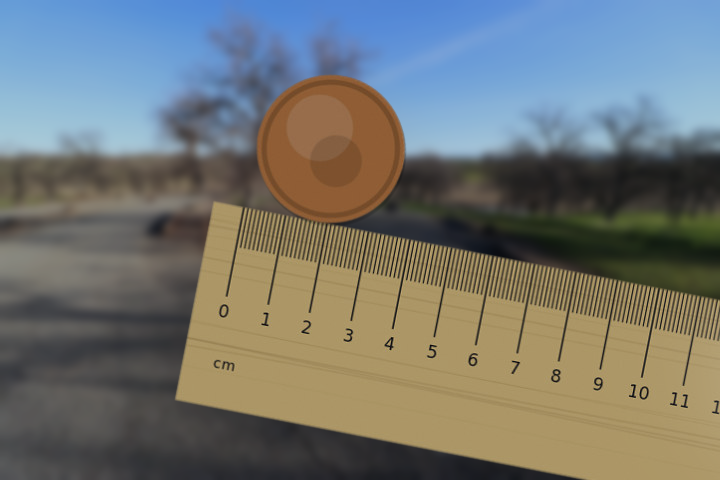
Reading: 3.5 cm
